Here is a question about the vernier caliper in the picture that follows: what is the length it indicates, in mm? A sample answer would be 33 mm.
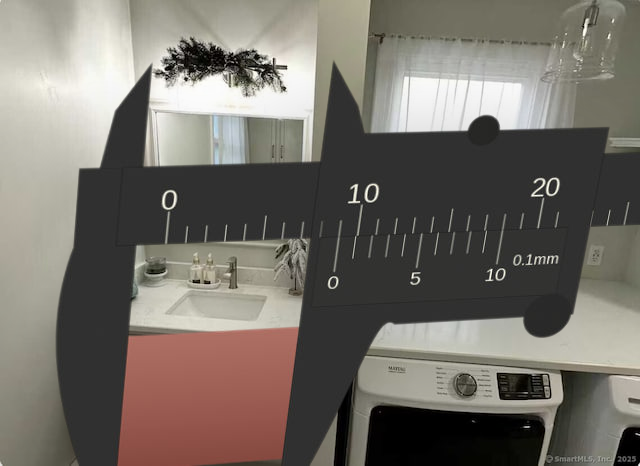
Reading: 9.0 mm
